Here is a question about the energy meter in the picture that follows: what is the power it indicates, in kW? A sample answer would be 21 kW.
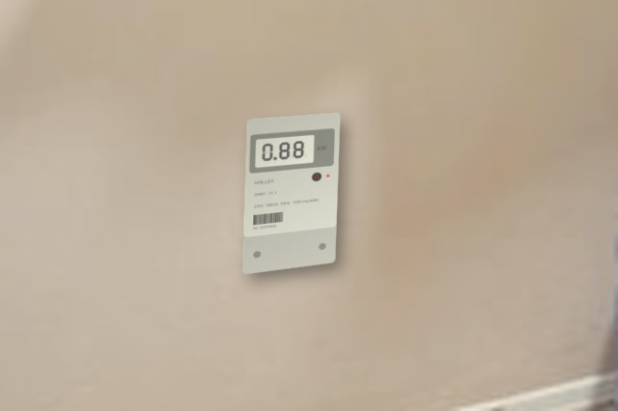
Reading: 0.88 kW
